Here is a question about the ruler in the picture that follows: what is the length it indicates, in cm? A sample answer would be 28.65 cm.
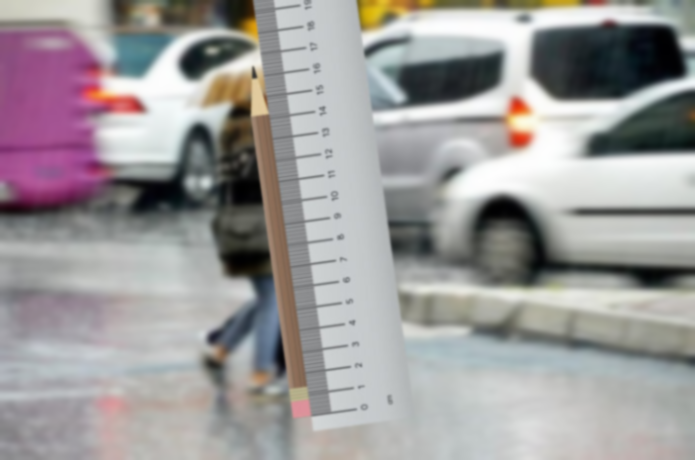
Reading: 16.5 cm
